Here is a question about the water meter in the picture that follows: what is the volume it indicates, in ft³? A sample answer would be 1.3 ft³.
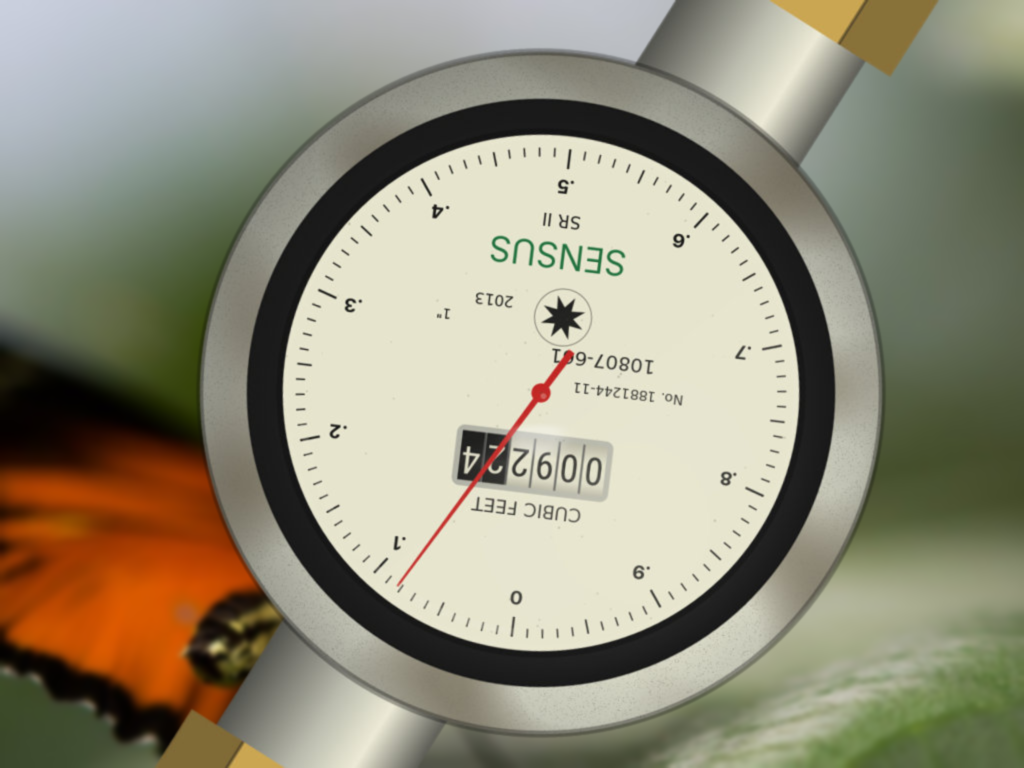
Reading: 9224.08 ft³
